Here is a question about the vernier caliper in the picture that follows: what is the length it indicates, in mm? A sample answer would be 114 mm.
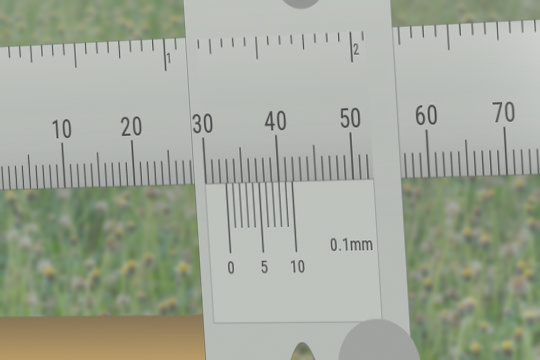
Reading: 32.8 mm
